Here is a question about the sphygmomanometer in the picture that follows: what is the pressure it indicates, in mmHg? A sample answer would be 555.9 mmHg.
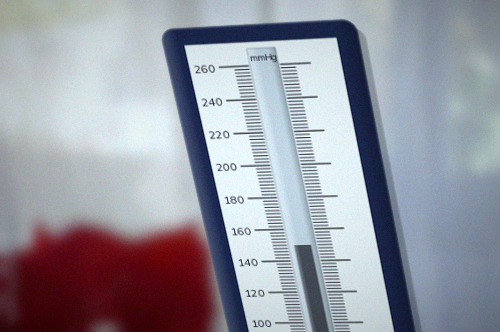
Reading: 150 mmHg
